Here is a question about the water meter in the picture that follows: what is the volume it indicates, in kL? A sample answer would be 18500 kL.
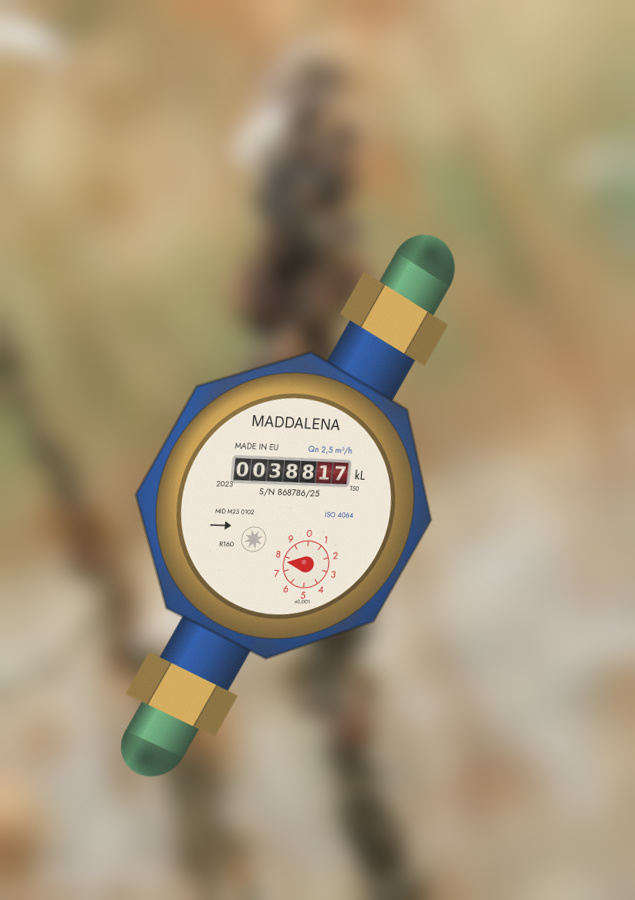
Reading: 388.177 kL
